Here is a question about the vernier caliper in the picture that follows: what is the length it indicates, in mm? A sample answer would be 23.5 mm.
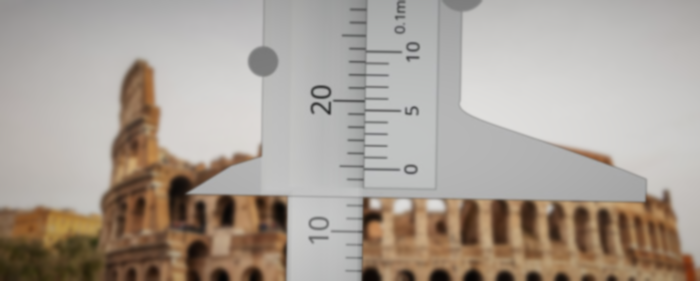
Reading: 14.8 mm
